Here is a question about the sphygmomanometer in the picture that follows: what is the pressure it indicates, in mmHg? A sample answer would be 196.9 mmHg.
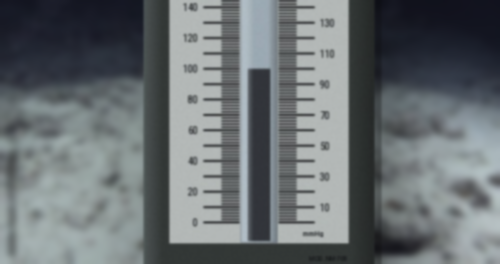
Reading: 100 mmHg
